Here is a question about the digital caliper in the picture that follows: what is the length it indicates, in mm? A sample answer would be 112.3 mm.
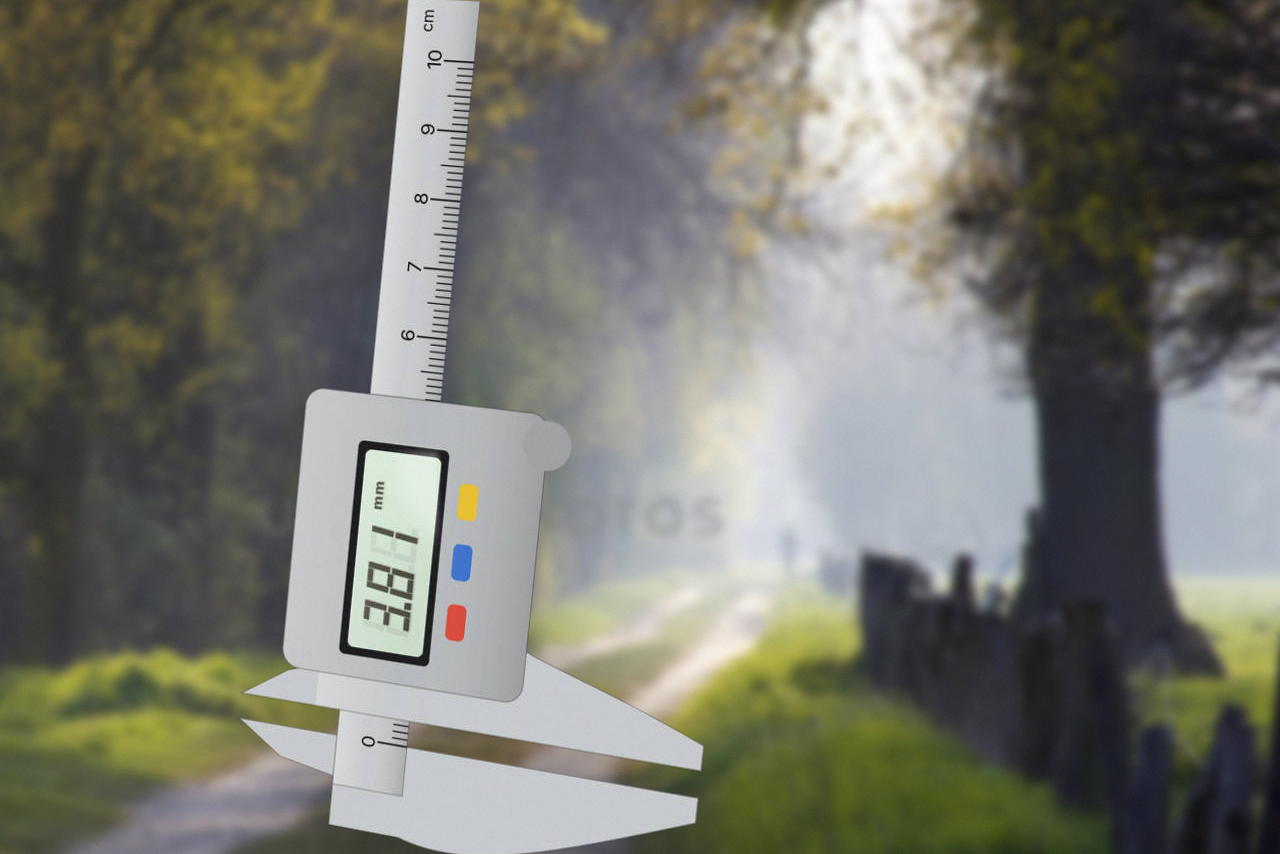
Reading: 3.81 mm
